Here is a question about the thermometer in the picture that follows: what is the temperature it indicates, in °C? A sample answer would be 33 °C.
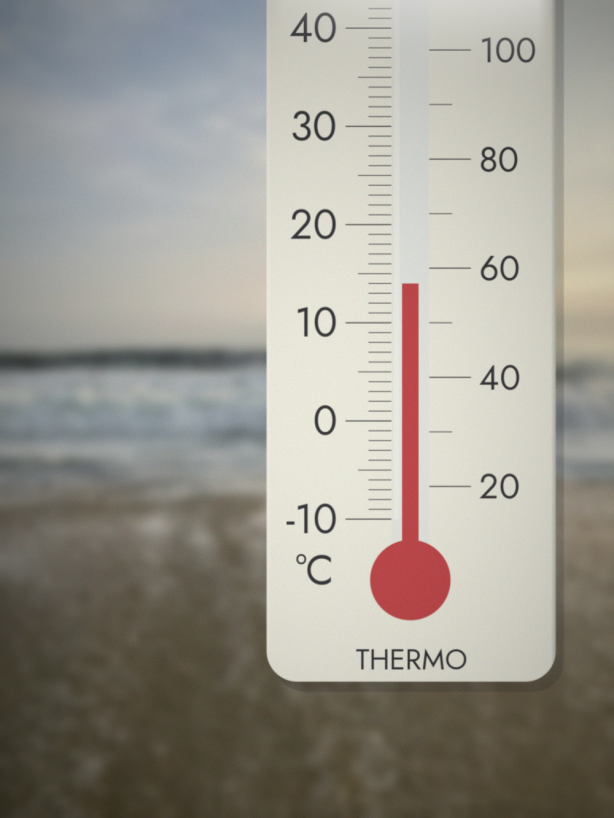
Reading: 14 °C
